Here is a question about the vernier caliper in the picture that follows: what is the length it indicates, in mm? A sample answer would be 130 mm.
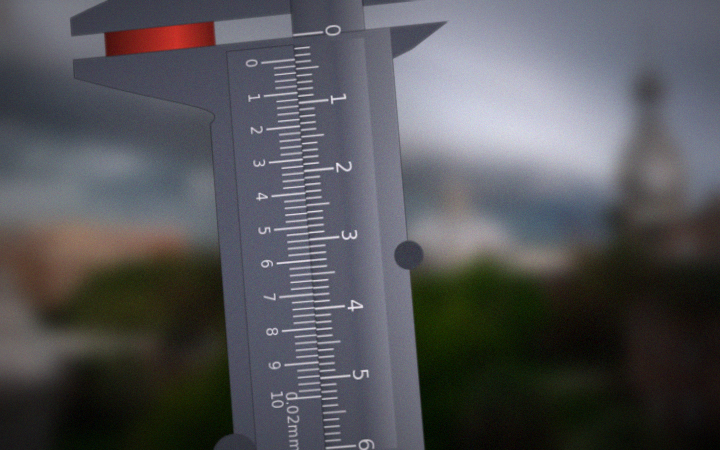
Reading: 3.6 mm
